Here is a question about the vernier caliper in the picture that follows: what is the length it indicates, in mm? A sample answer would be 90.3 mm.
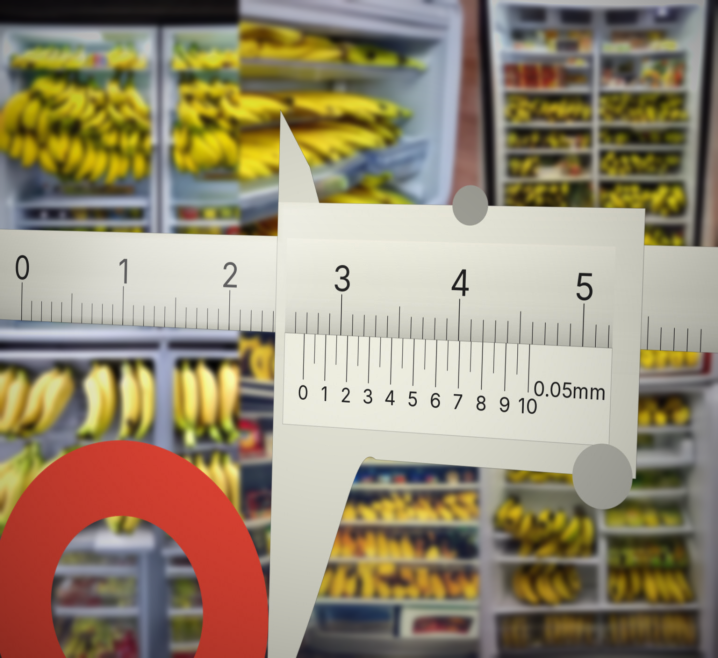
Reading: 26.8 mm
